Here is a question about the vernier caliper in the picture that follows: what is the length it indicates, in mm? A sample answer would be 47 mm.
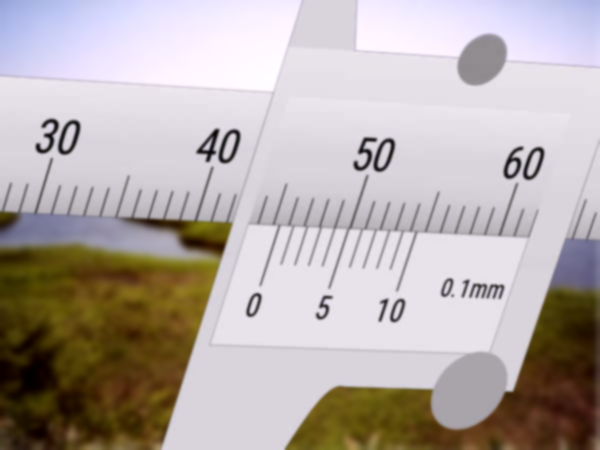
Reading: 45.4 mm
